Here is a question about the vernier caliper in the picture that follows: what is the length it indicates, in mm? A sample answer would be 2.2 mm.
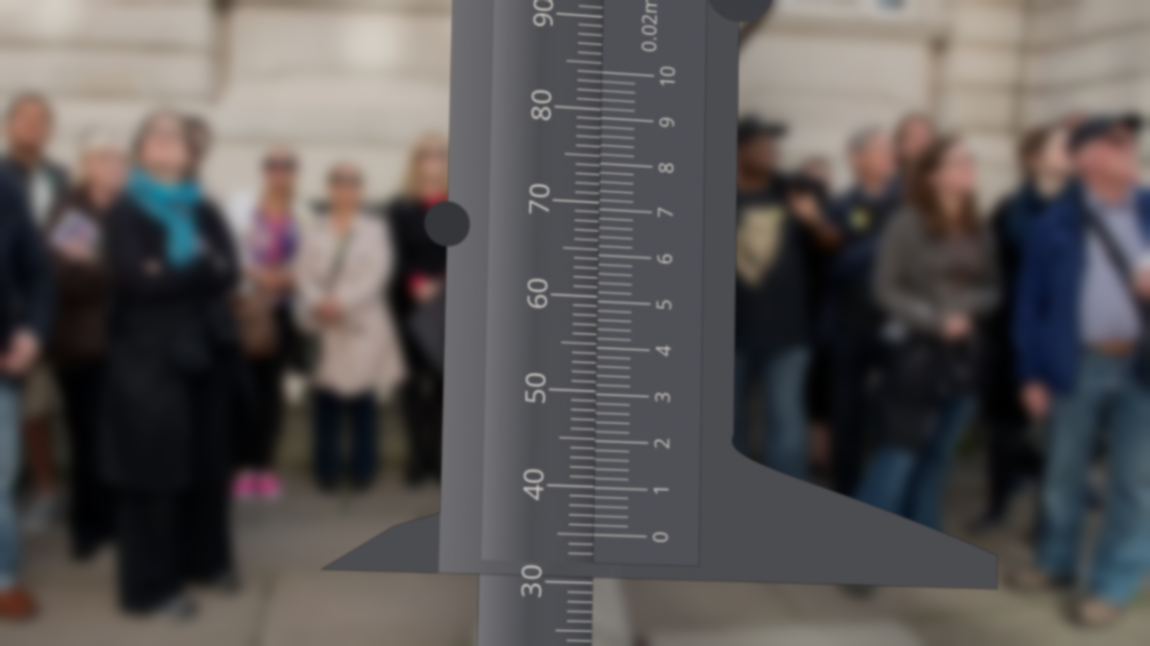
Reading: 35.0 mm
